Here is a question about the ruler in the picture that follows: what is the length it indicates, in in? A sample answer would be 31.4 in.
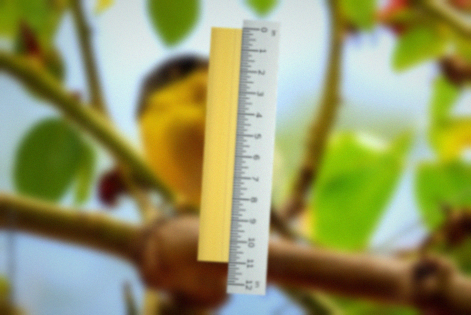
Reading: 11 in
